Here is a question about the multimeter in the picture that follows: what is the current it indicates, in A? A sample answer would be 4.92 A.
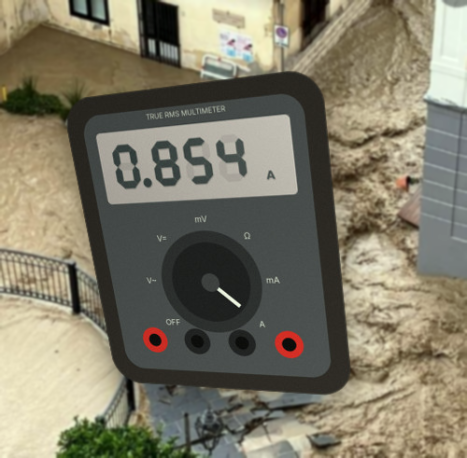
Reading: 0.854 A
